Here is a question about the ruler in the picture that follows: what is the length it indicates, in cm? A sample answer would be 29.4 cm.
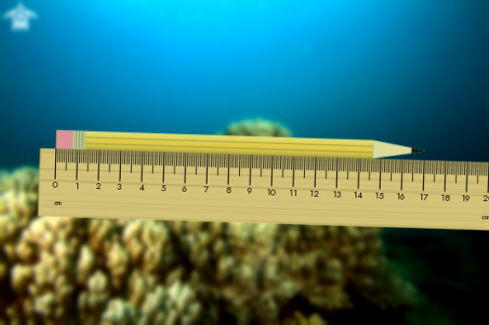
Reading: 17 cm
